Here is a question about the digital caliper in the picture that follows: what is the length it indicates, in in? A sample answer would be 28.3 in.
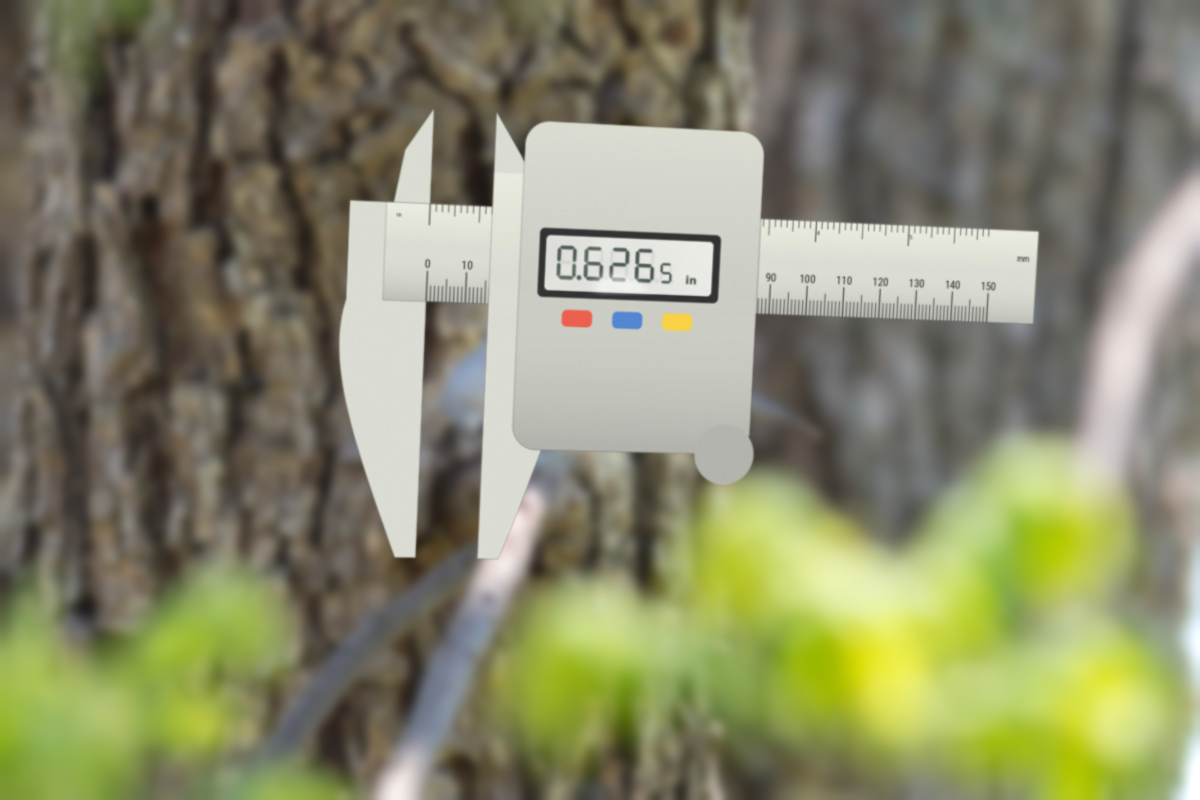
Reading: 0.6265 in
